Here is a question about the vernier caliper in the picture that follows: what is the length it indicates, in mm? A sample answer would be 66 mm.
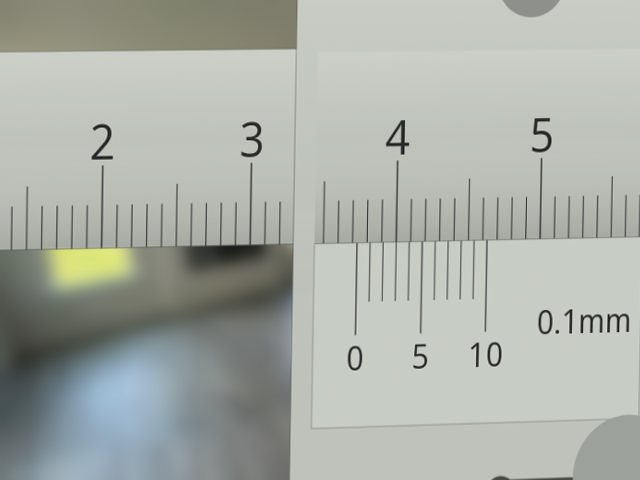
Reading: 37.3 mm
